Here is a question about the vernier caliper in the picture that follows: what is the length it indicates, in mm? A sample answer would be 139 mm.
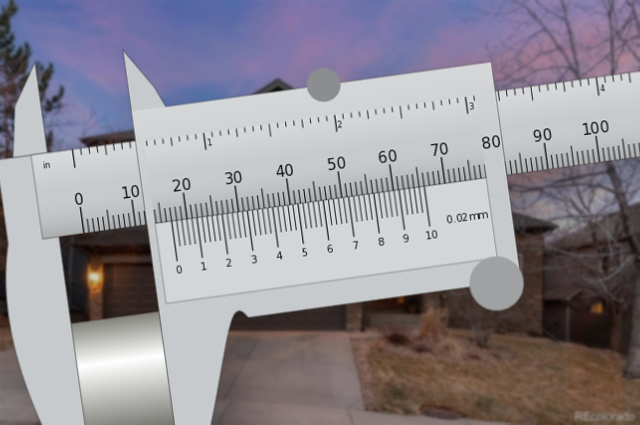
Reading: 17.0 mm
